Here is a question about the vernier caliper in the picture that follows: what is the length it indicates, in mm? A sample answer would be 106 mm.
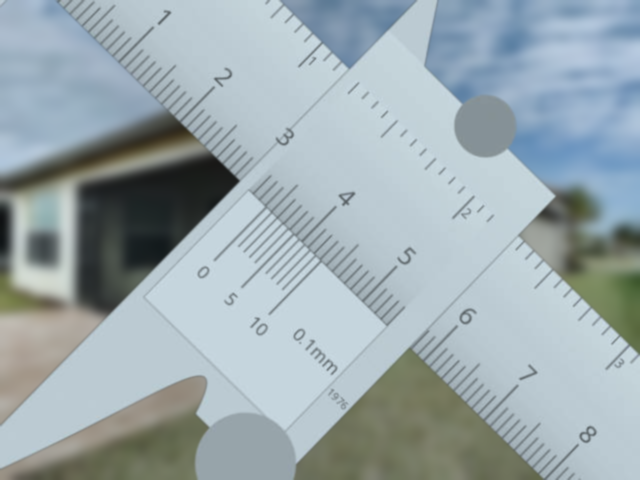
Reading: 34.2 mm
